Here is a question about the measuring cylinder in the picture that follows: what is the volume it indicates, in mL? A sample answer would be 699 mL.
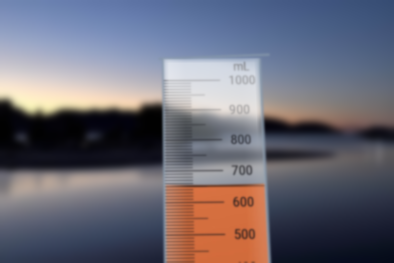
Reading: 650 mL
